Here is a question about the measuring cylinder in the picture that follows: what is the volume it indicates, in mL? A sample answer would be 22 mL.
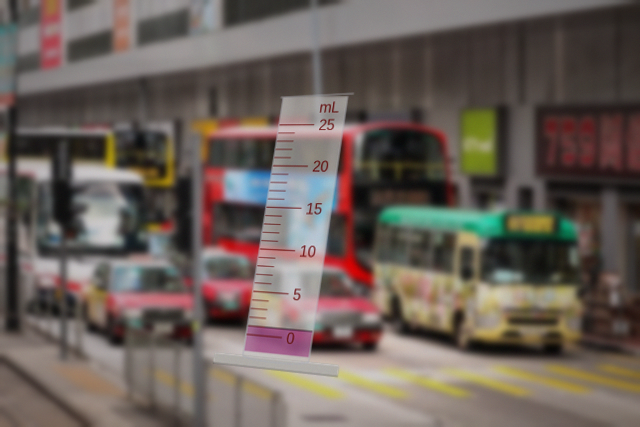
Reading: 1 mL
